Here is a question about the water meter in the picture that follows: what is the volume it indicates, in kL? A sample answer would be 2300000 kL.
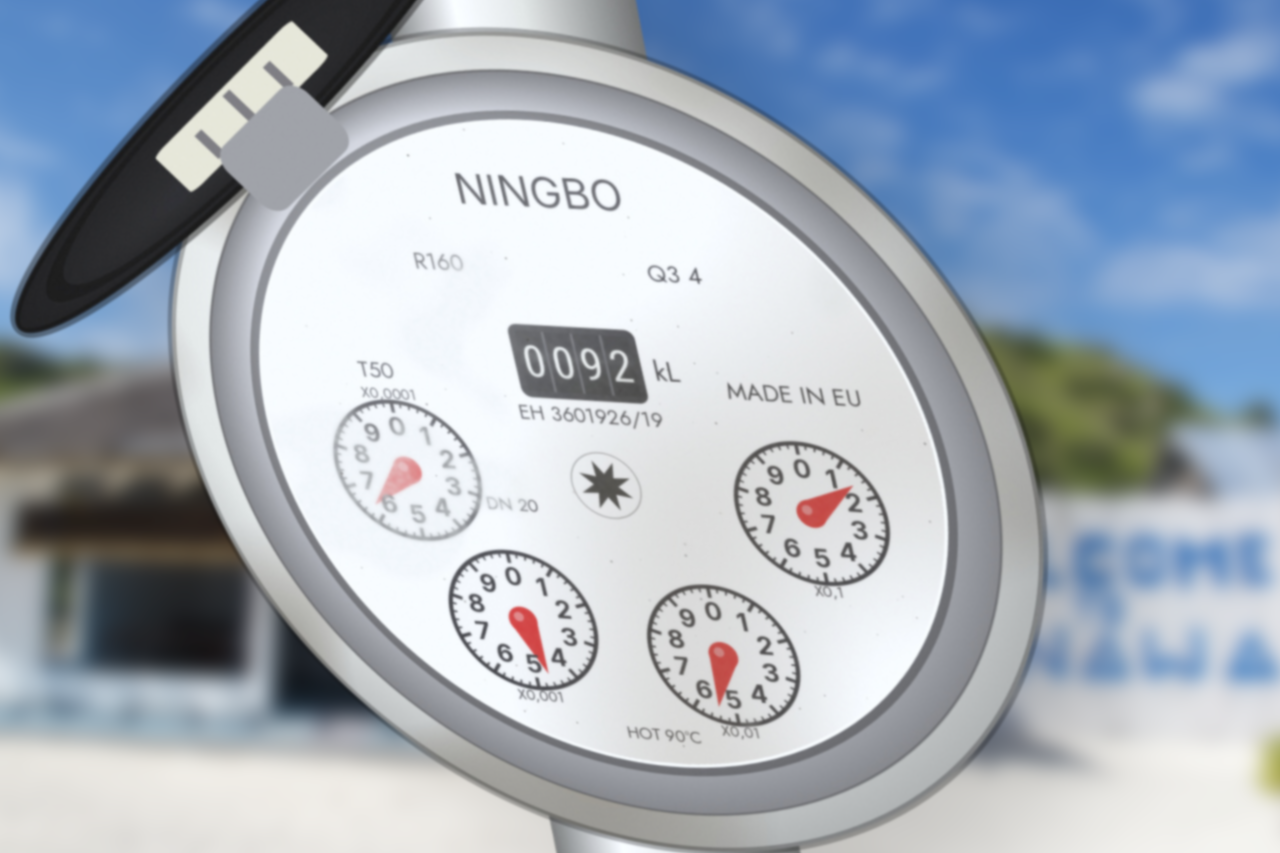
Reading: 92.1546 kL
